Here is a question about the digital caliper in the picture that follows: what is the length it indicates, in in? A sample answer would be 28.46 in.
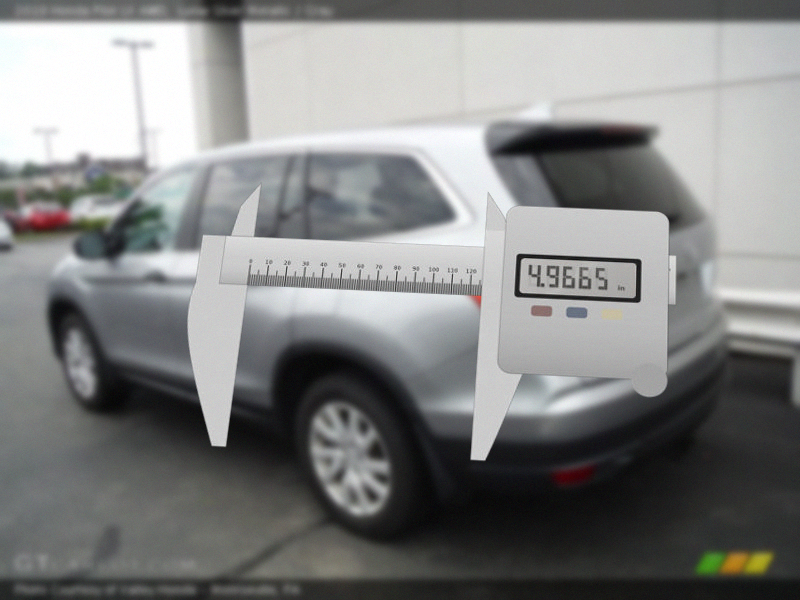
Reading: 4.9665 in
